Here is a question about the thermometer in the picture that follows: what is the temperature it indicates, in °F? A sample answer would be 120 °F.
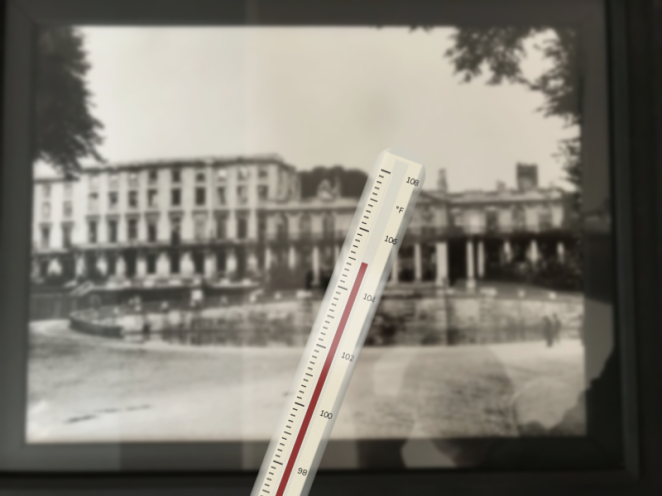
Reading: 105 °F
